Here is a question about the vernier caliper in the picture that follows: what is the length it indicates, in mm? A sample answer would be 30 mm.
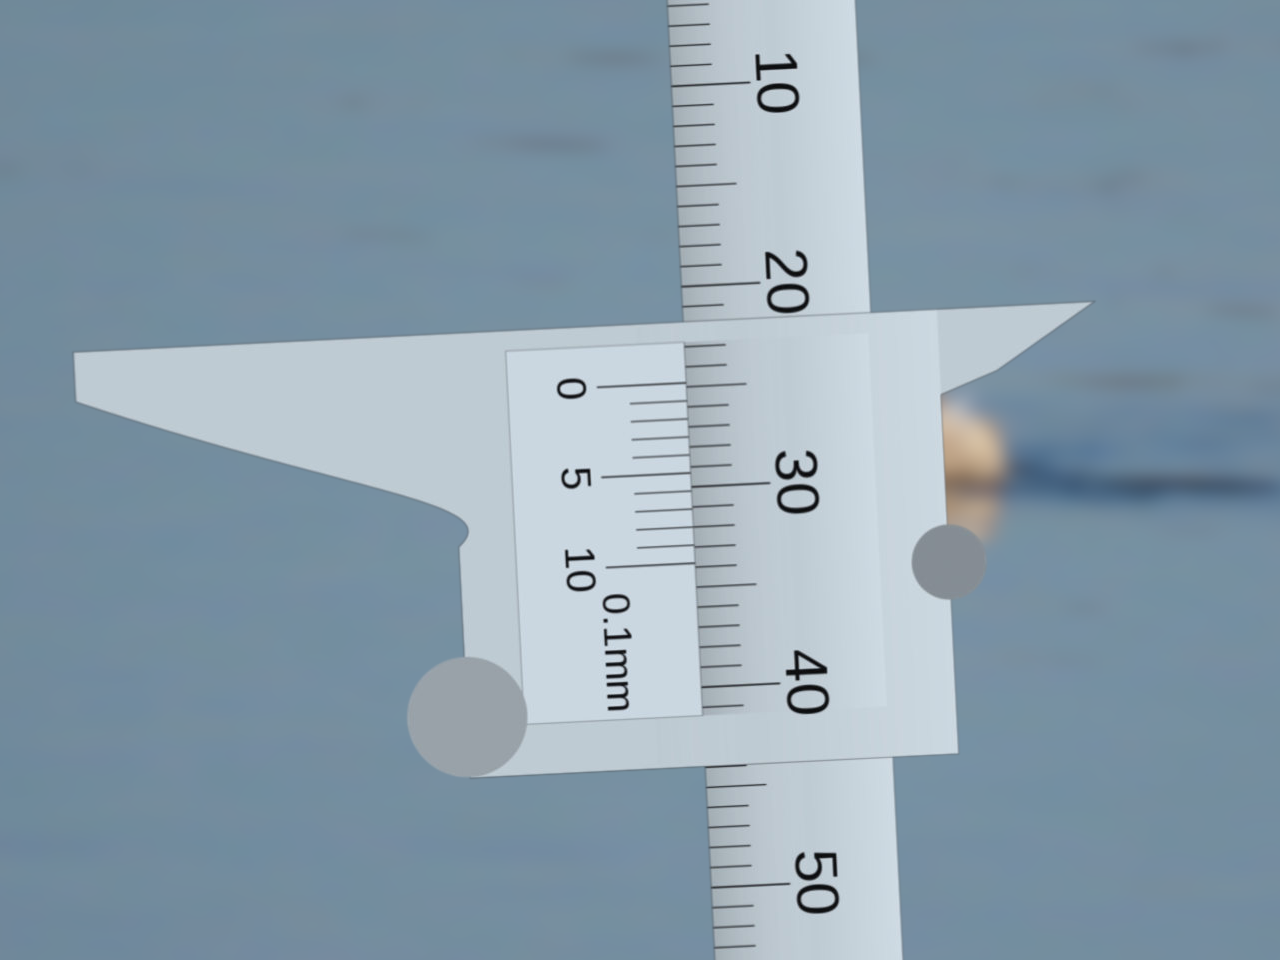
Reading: 24.8 mm
